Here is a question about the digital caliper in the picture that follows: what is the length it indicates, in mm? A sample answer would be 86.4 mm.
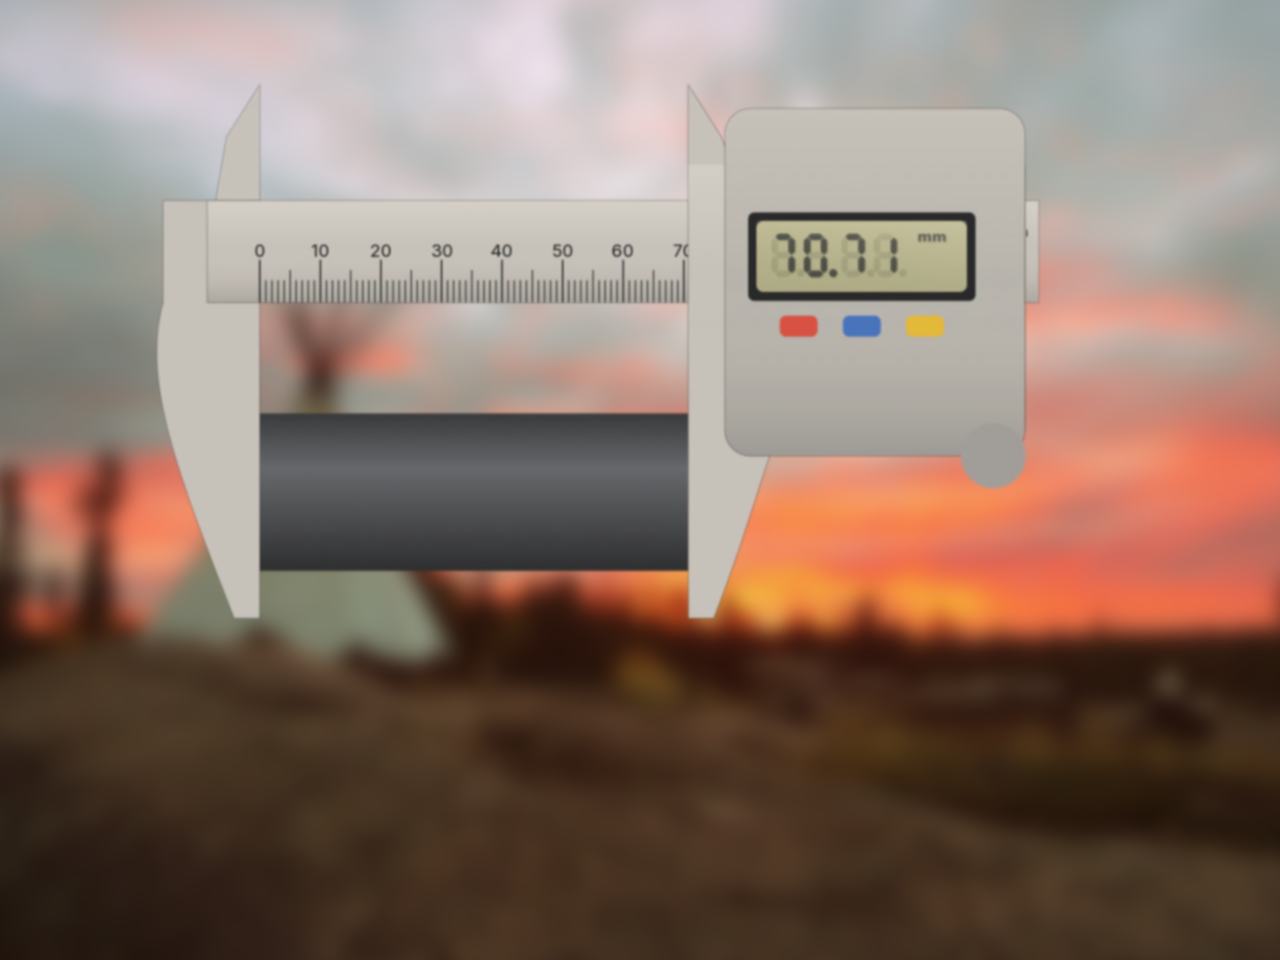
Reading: 70.71 mm
